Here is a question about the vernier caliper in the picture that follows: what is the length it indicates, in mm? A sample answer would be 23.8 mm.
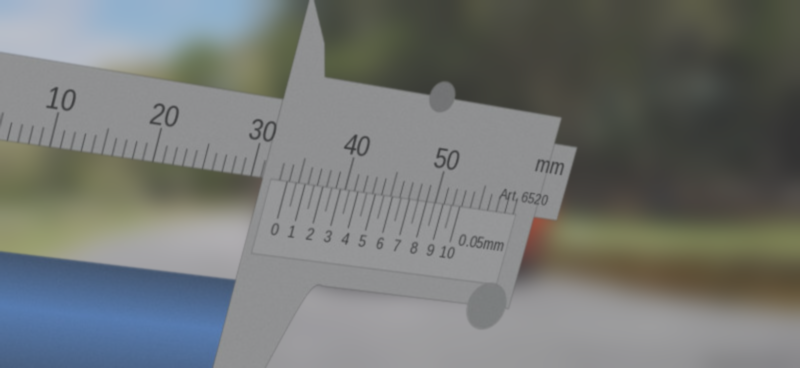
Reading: 33.8 mm
